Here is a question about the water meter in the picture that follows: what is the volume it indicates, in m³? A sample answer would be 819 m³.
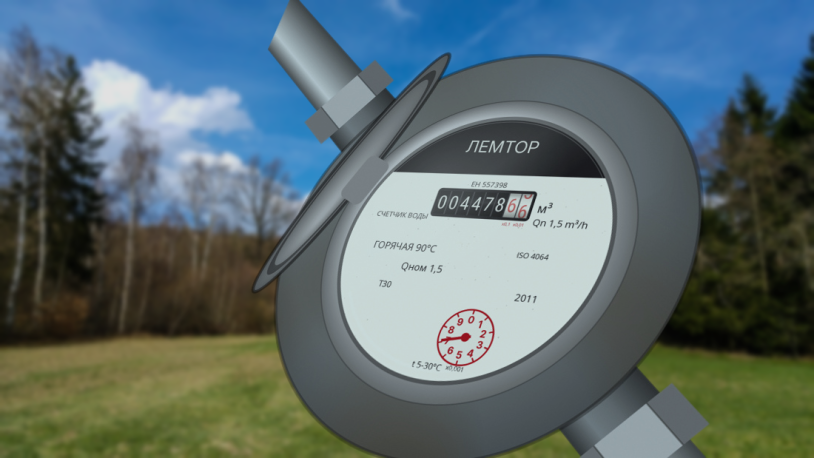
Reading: 4478.657 m³
